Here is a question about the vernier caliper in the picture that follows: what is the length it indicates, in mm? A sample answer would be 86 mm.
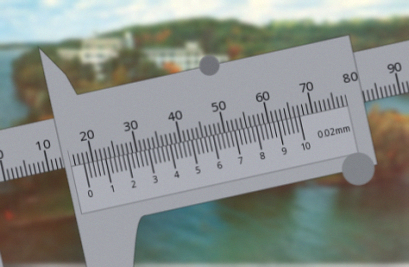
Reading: 18.0 mm
